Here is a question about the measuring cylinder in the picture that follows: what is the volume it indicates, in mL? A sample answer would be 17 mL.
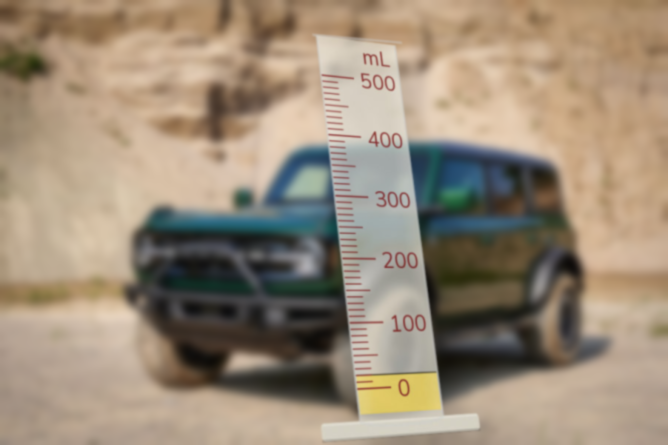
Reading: 20 mL
